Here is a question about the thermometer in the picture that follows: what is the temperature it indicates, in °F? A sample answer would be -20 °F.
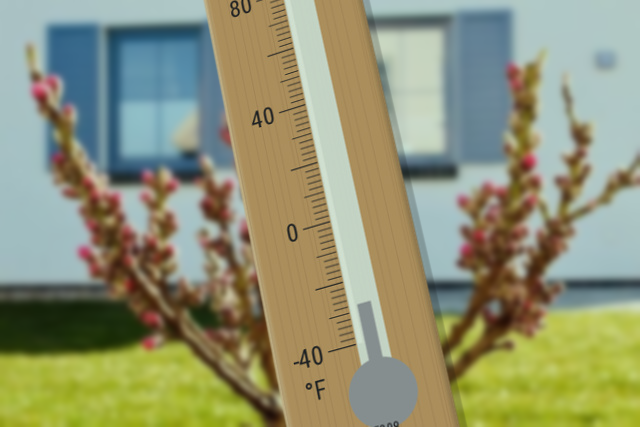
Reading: -28 °F
